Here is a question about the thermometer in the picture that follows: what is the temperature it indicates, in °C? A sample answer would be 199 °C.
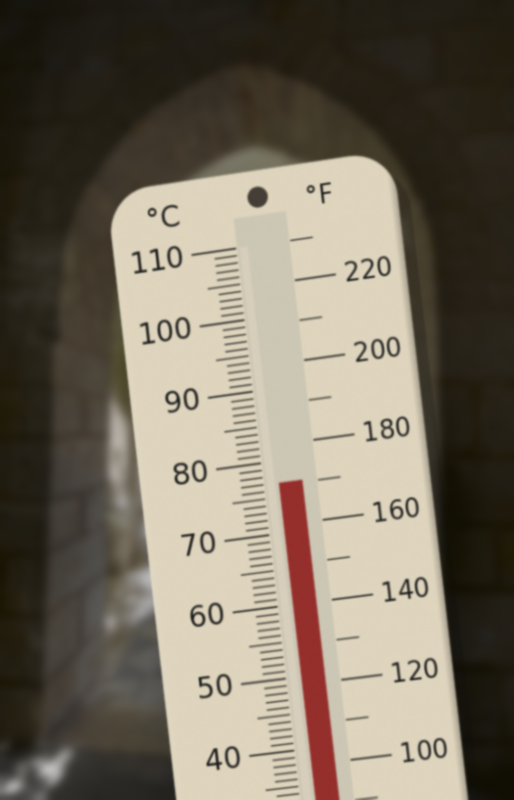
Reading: 77 °C
